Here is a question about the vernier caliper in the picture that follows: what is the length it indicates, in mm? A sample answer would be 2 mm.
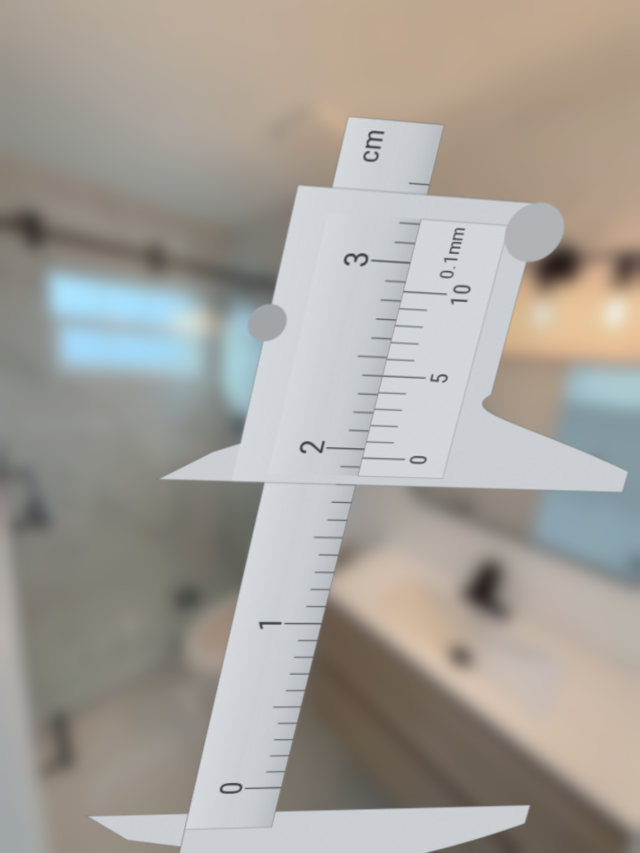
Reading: 19.5 mm
